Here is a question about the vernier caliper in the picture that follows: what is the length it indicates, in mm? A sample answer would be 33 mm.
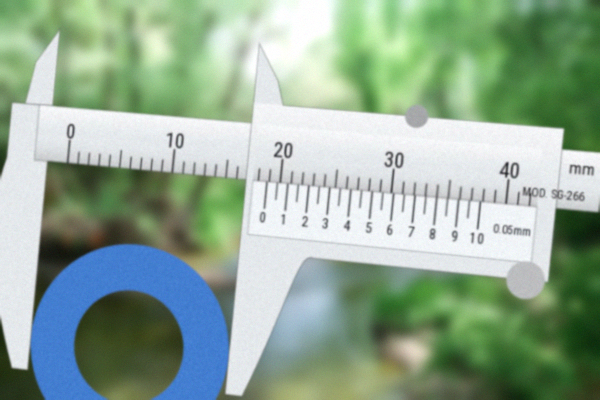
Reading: 18.8 mm
